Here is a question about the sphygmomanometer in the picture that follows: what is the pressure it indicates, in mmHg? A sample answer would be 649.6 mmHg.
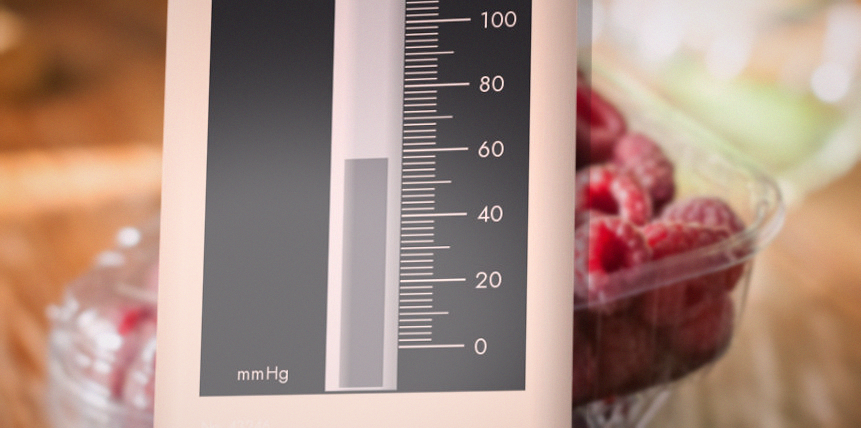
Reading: 58 mmHg
